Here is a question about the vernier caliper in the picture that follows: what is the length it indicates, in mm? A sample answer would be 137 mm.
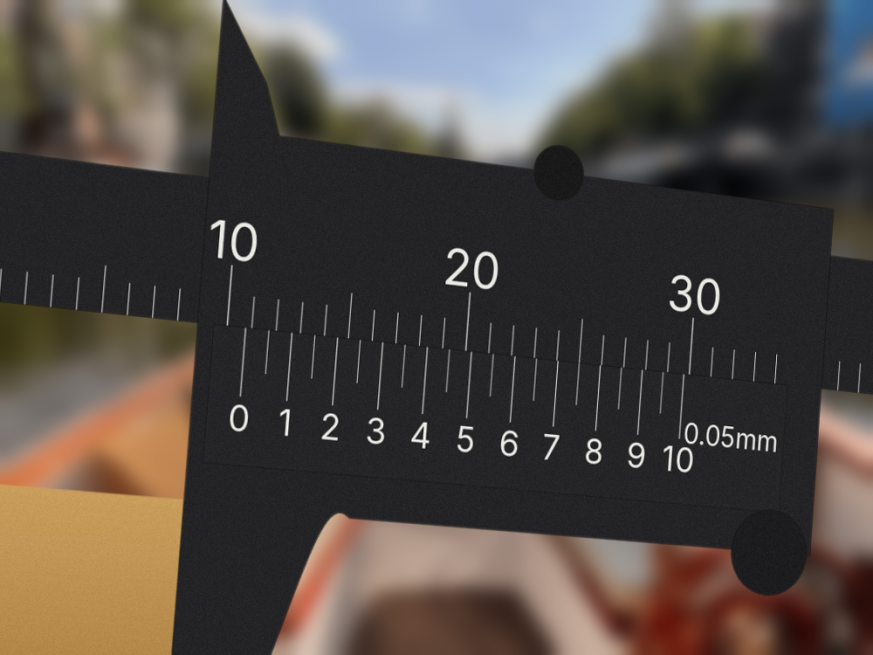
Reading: 10.75 mm
